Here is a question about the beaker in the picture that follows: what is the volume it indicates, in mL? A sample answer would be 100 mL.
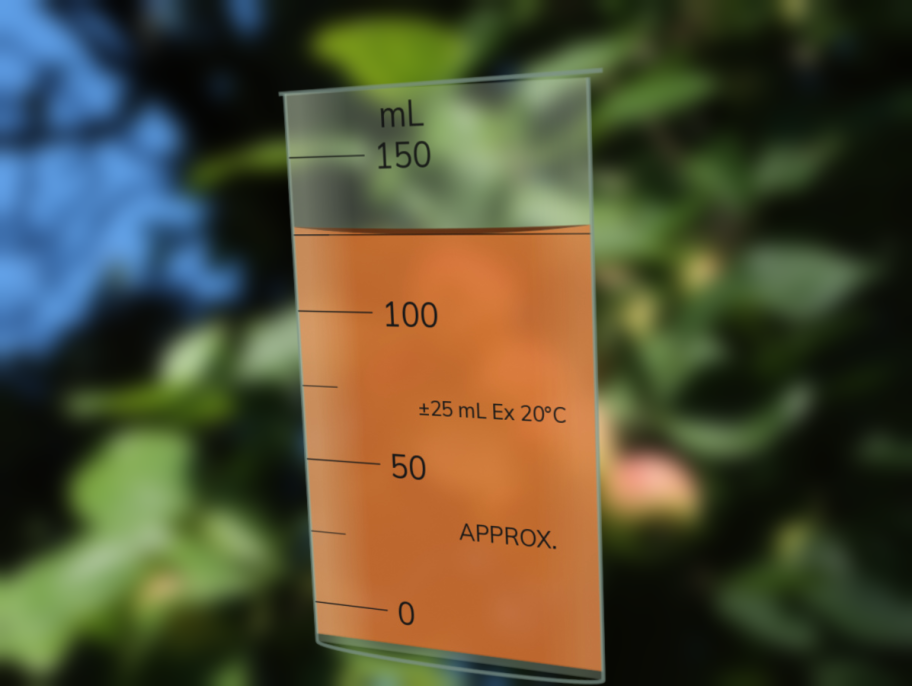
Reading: 125 mL
